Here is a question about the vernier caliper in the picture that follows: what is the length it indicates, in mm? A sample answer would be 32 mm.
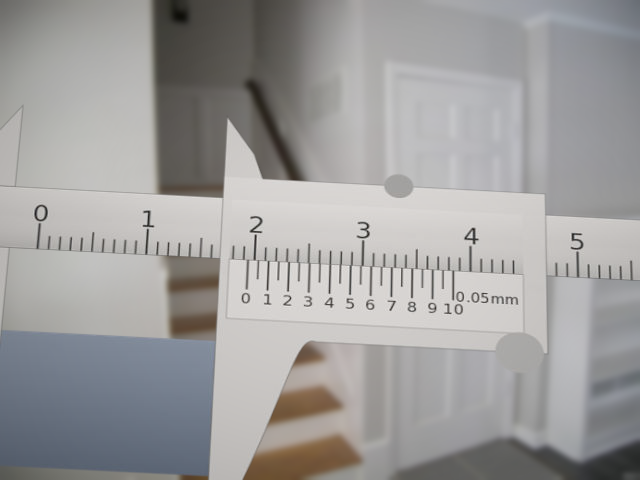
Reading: 19.4 mm
